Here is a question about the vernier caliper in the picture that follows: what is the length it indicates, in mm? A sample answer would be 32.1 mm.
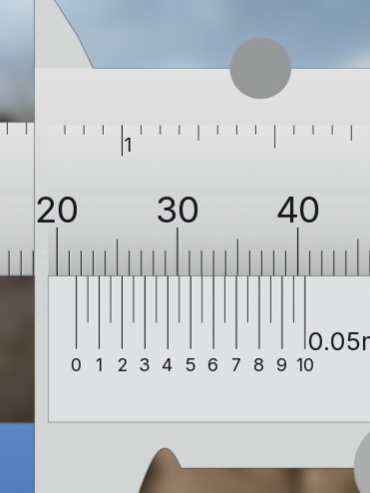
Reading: 21.6 mm
